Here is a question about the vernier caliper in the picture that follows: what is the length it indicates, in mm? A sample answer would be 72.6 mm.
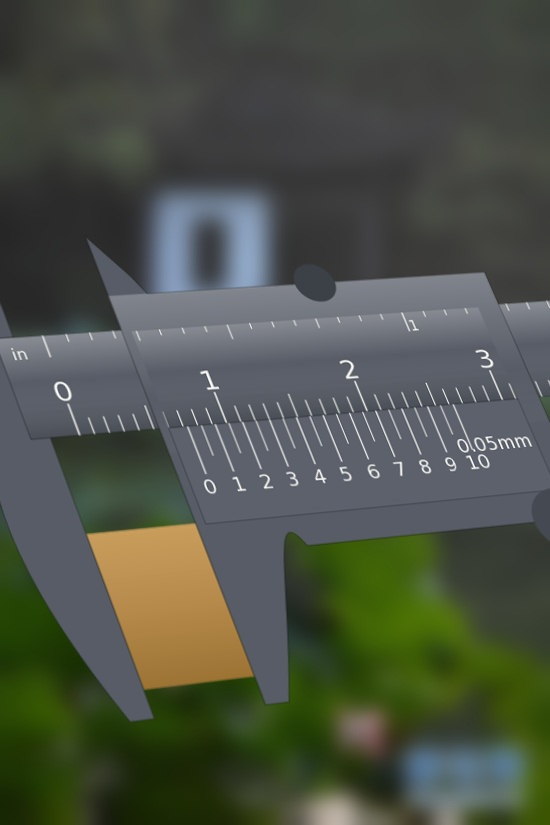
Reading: 7.3 mm
